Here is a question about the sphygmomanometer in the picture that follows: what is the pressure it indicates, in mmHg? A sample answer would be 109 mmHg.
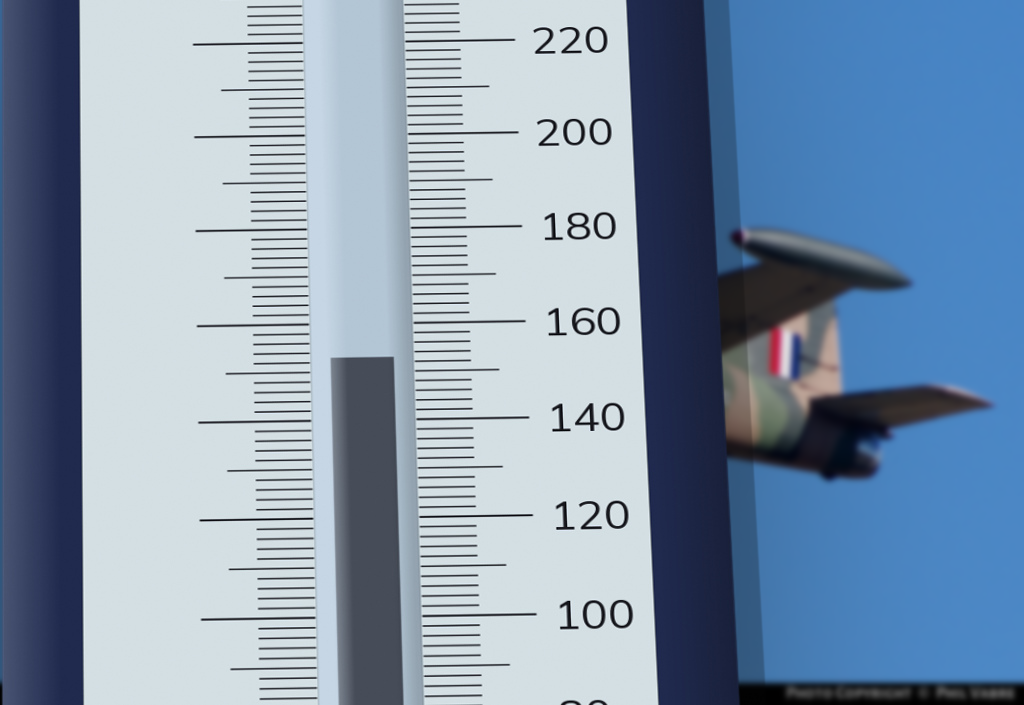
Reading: 153 mmHg
